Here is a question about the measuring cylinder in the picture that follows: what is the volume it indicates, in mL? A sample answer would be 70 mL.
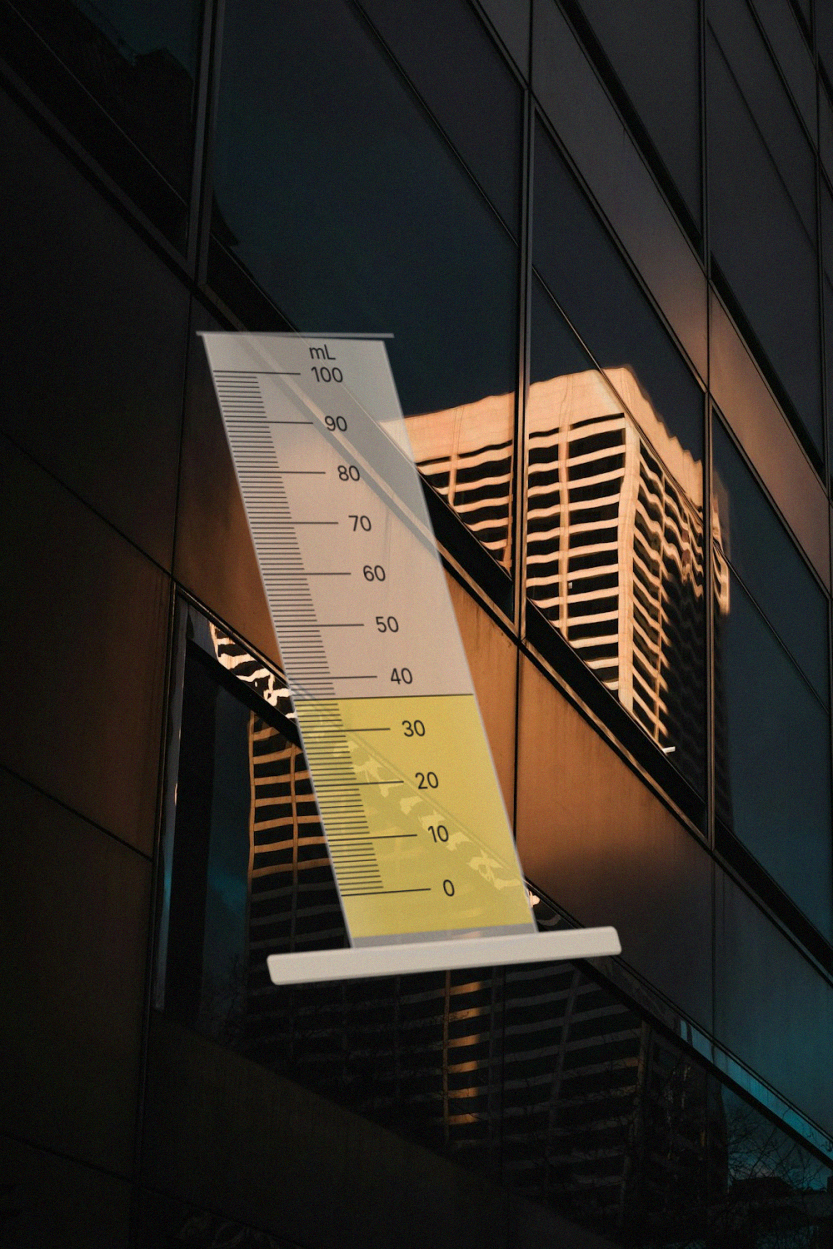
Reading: 36 mL
